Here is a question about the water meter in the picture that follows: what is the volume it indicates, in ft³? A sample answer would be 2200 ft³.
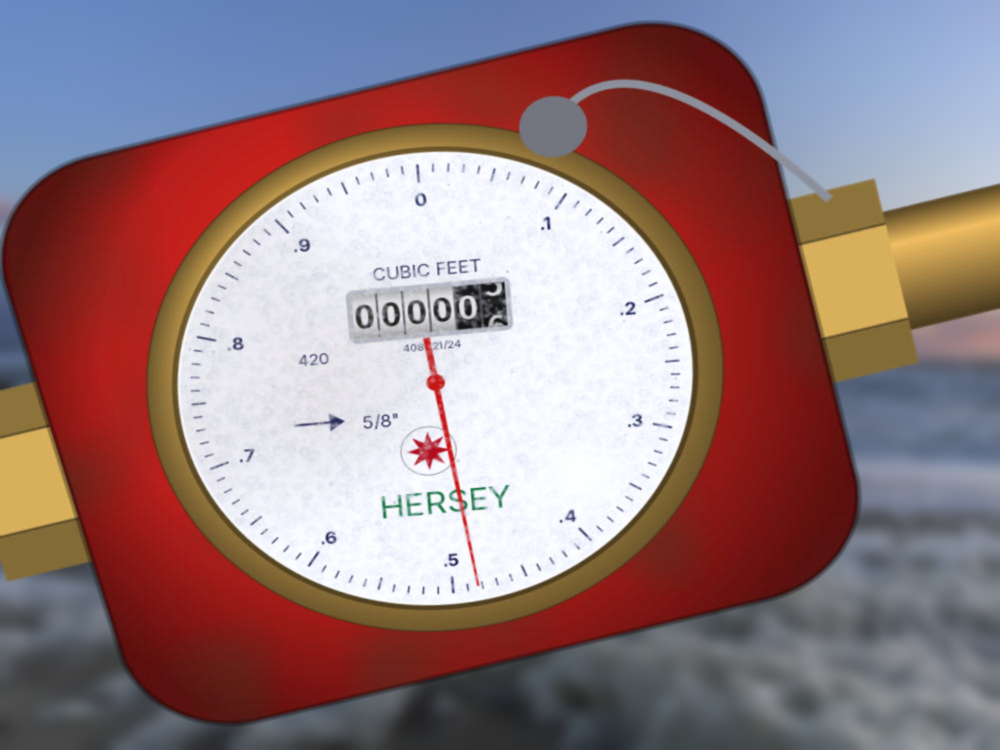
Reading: 5.48 ft³
